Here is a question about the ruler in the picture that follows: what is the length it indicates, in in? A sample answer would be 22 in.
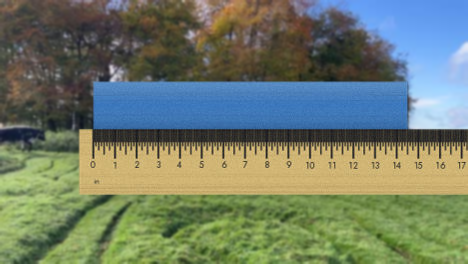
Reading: 14.5 in
